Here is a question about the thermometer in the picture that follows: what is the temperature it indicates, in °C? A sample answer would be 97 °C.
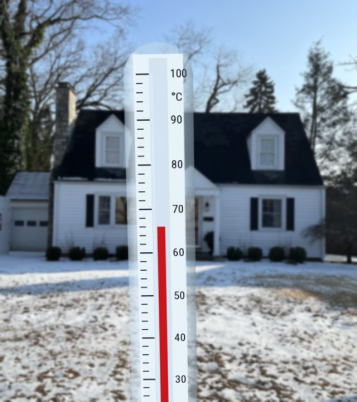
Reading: 66 °C
